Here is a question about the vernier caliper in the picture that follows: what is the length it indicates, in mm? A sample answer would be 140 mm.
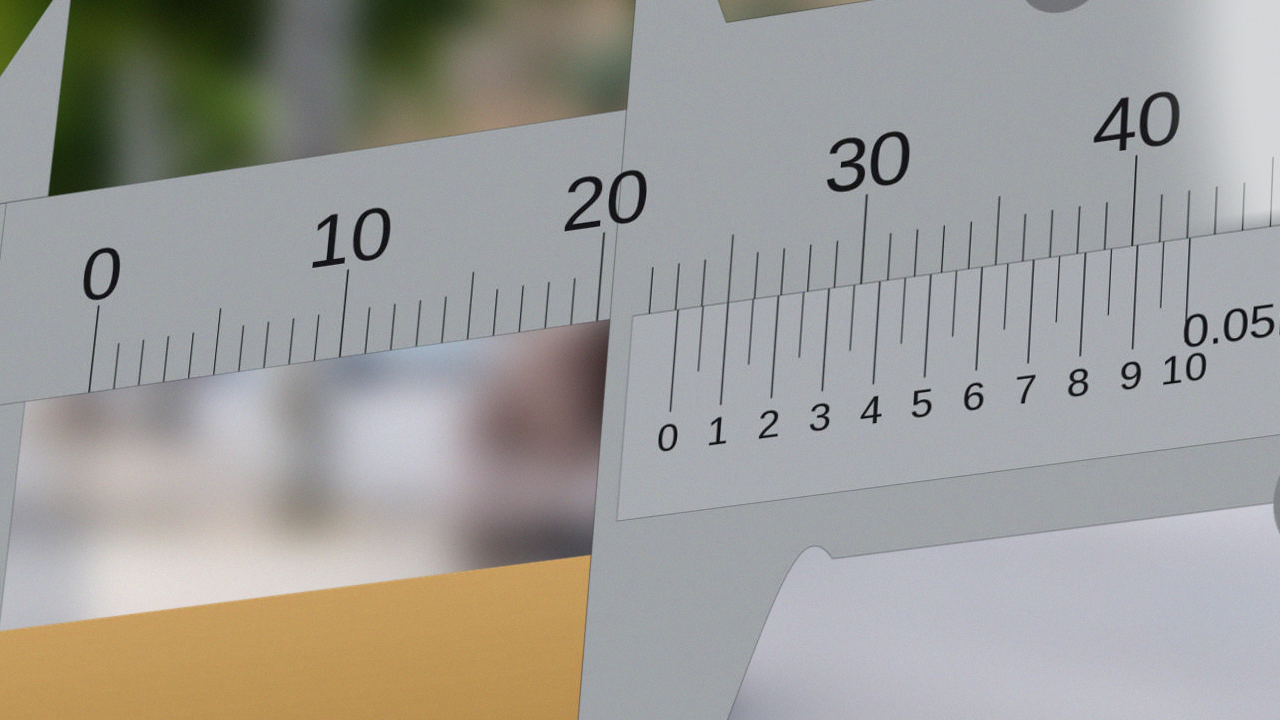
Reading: 23.10 mm
